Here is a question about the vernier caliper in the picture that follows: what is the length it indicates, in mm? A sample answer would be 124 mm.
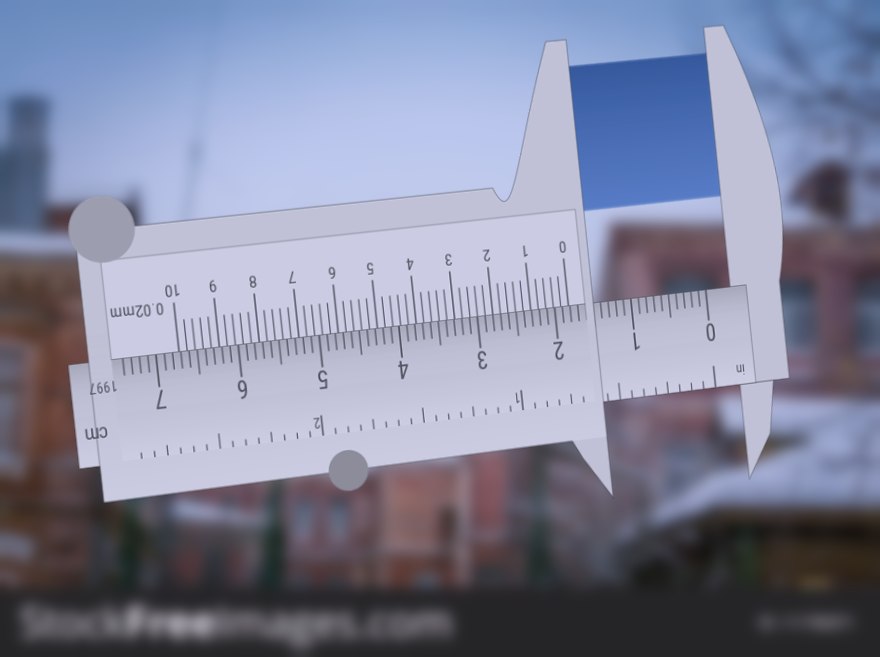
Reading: 18.2 mm
